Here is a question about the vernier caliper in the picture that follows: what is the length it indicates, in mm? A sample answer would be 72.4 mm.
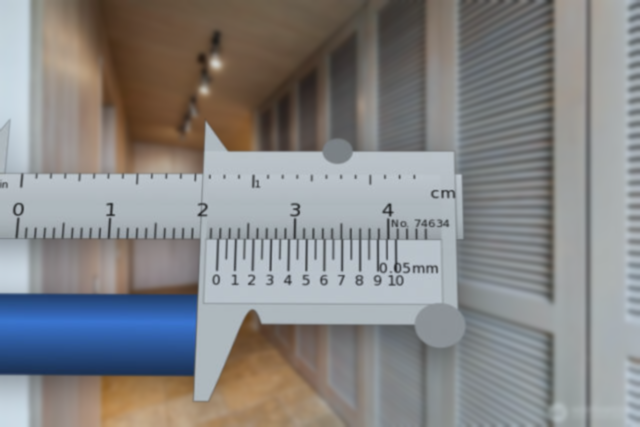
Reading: 21.8 mm
